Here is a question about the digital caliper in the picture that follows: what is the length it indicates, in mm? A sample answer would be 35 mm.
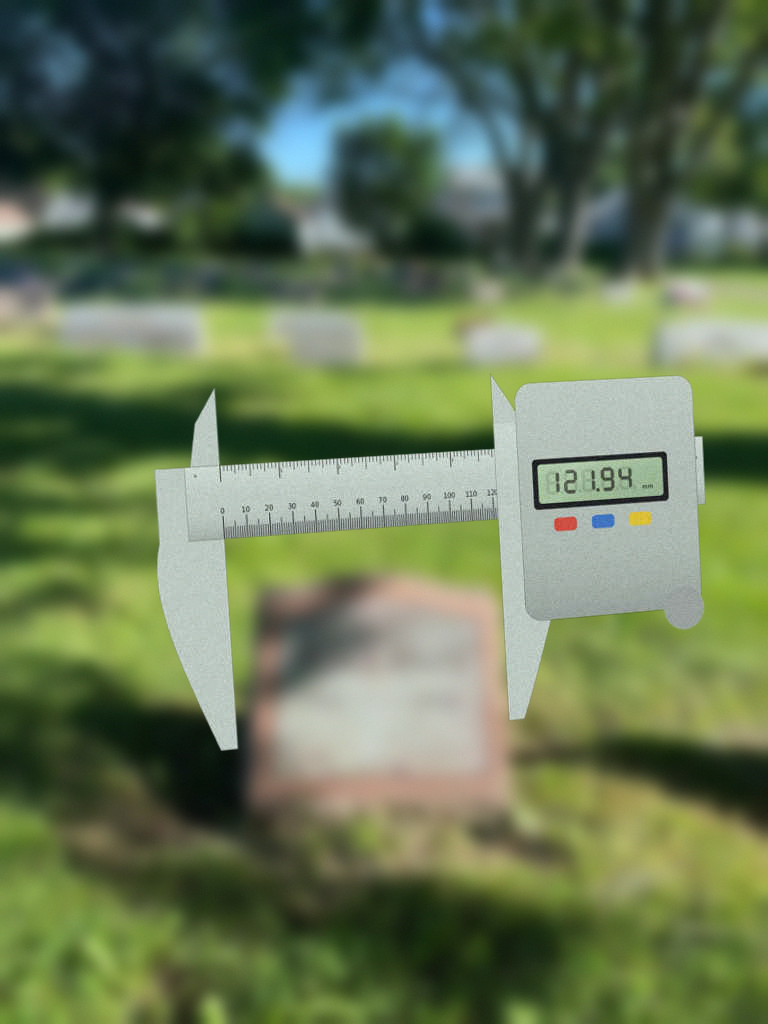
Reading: 121.94 mm
